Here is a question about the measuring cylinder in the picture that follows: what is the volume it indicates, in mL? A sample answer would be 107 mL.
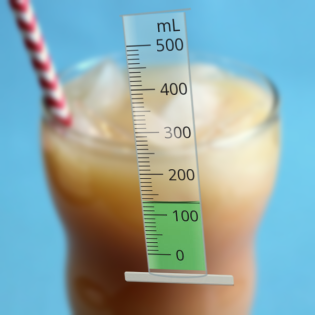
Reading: 130 mL
